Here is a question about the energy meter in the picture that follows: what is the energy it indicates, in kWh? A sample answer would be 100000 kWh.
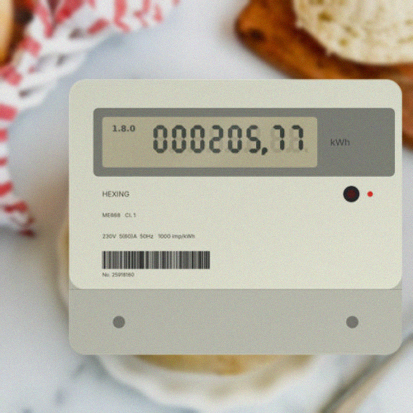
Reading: 205.77 kWh
